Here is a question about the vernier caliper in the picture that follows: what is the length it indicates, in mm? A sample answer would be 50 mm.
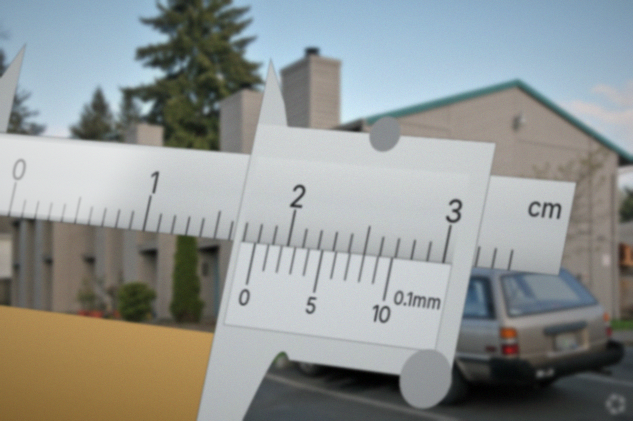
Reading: 17.8 mm
